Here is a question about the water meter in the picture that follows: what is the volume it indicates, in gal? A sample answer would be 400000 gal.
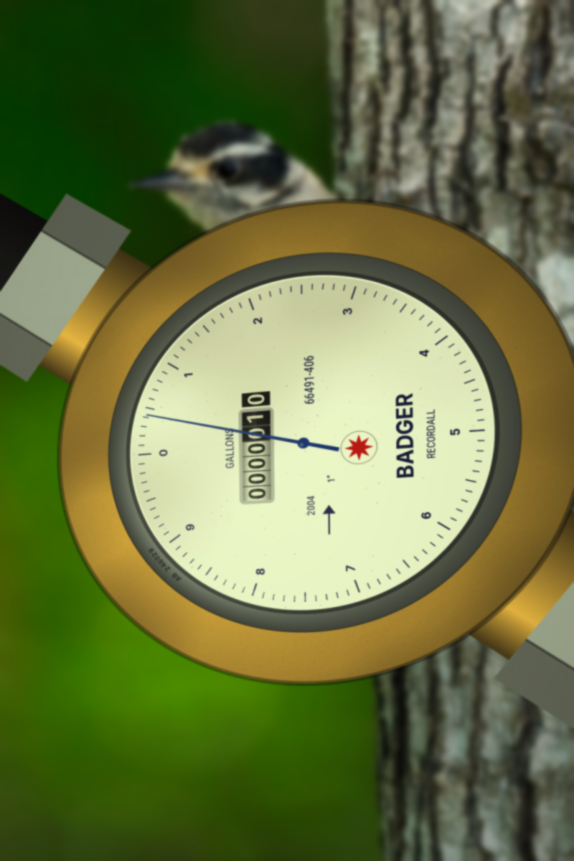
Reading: 10.4 gal
